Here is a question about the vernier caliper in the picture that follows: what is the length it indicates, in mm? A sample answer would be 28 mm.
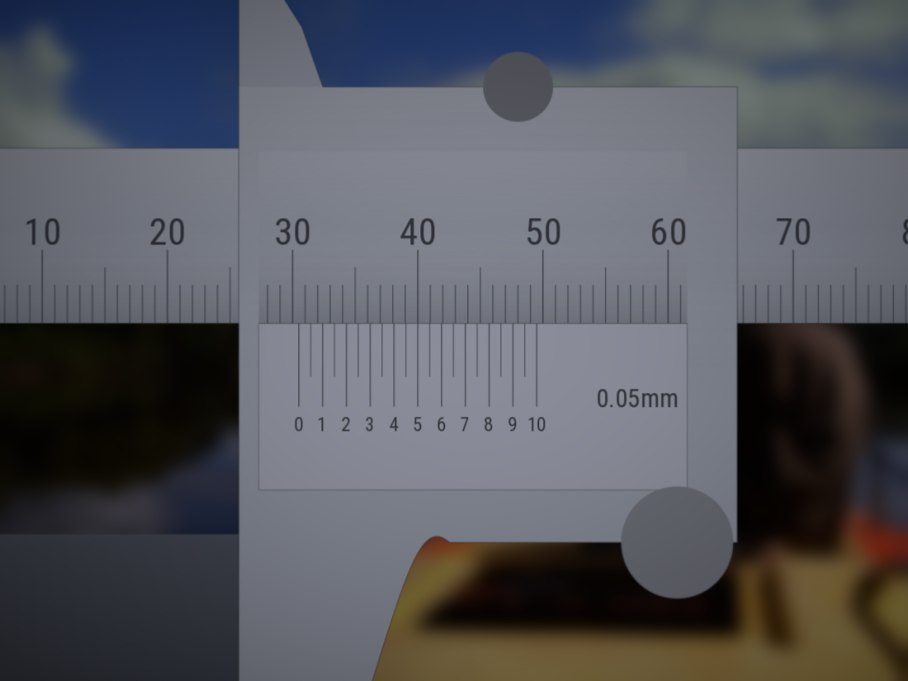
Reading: 30.5 mm
